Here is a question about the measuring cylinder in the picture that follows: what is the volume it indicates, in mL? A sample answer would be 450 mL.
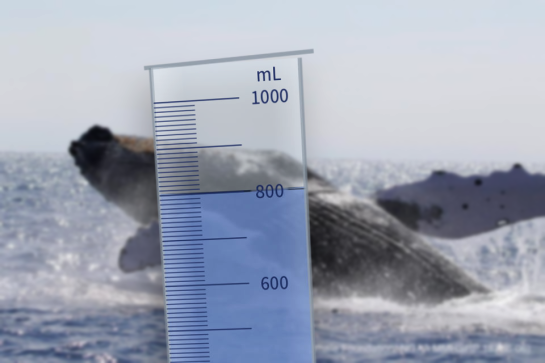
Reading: 800 mL
